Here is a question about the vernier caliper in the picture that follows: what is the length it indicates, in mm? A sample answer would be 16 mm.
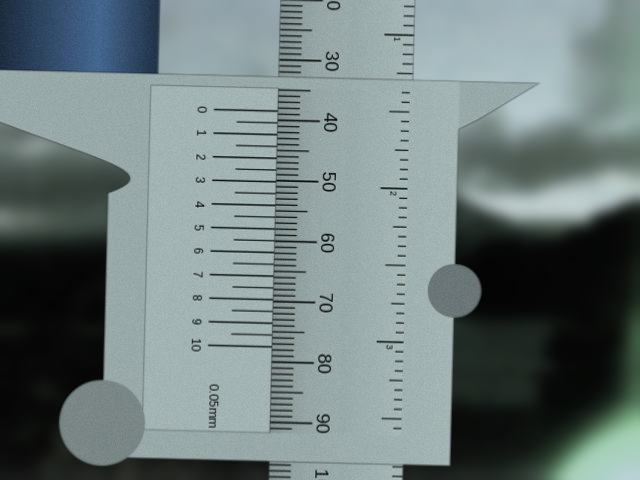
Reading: 38.5 mm
